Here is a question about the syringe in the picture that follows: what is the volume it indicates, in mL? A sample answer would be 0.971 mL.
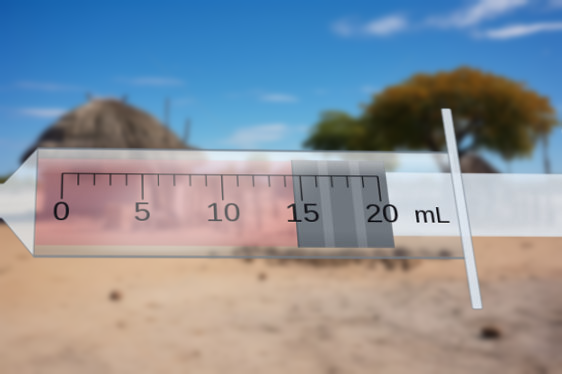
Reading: 14.5 mL
